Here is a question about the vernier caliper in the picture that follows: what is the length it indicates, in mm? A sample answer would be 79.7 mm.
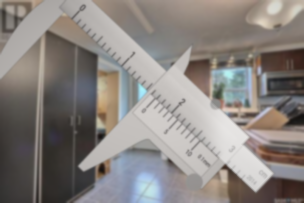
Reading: 16.8 mm
